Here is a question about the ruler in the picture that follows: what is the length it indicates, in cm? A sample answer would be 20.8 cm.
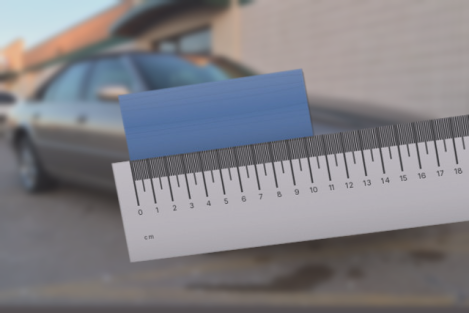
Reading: 10.5 cm
